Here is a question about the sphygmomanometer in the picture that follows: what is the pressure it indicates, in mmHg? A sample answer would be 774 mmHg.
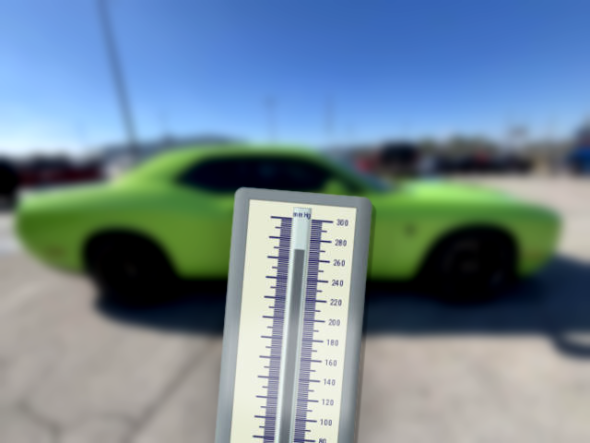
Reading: 270 mmHg
